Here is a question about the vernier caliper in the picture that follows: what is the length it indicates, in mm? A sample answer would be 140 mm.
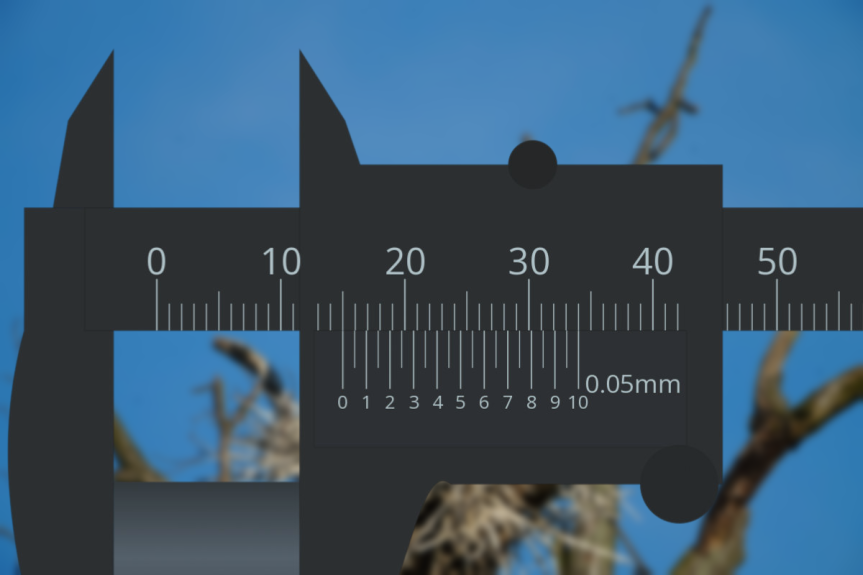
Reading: 15.0 mm
